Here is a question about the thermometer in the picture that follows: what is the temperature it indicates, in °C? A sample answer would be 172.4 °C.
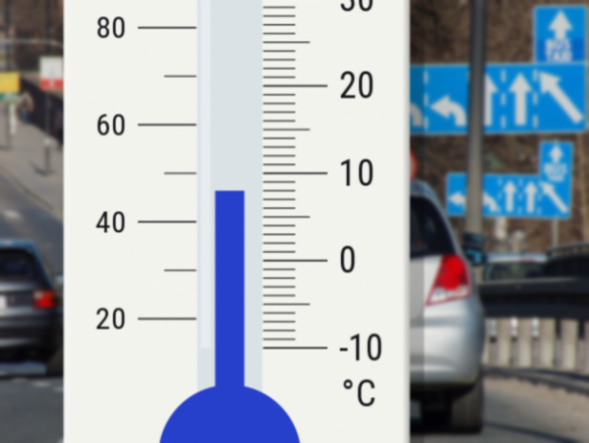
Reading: 8 °C
